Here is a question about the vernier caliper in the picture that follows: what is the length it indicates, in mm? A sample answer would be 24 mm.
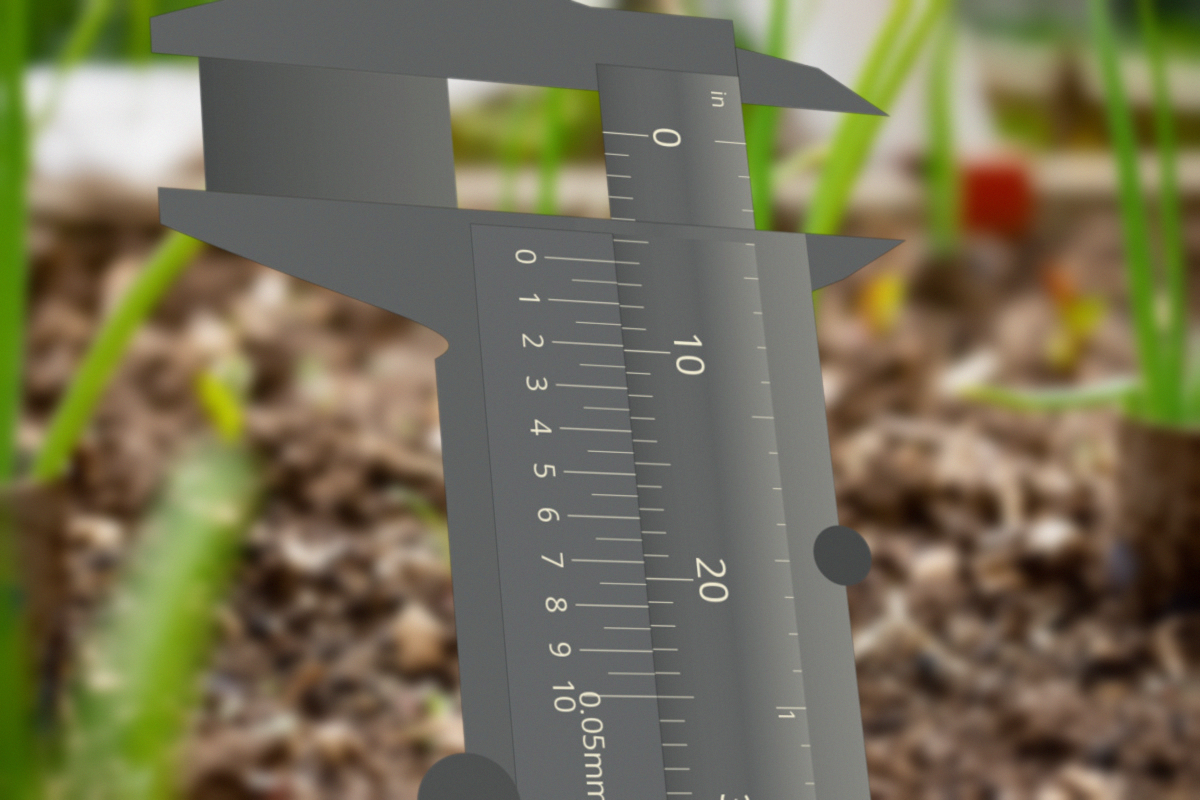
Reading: 6.0 mm
